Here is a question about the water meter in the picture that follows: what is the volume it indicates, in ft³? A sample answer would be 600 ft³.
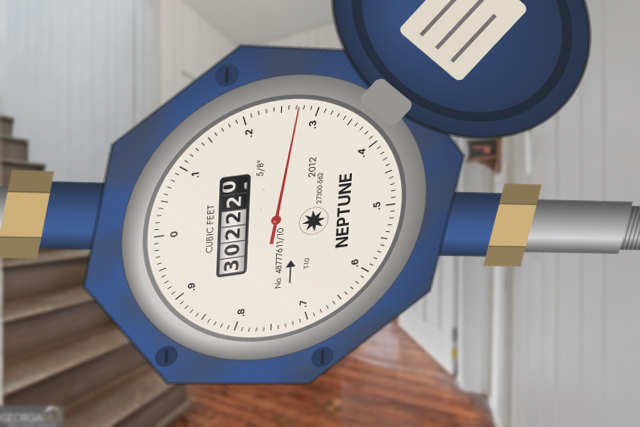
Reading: 302220.27 ft³
